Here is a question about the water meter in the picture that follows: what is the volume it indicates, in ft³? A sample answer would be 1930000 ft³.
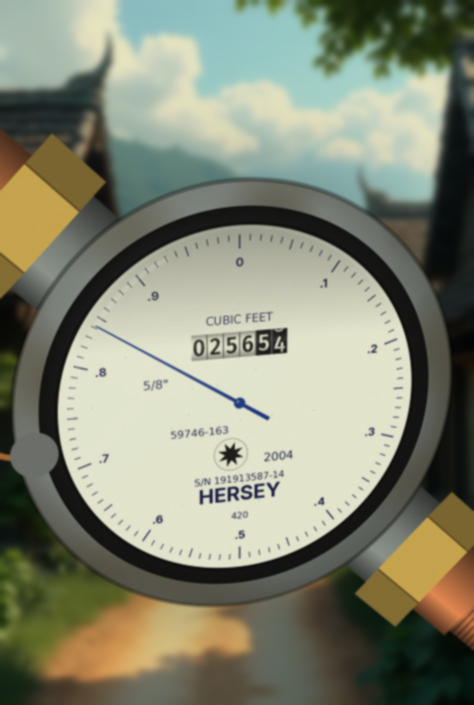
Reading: 25653.84 ft³
